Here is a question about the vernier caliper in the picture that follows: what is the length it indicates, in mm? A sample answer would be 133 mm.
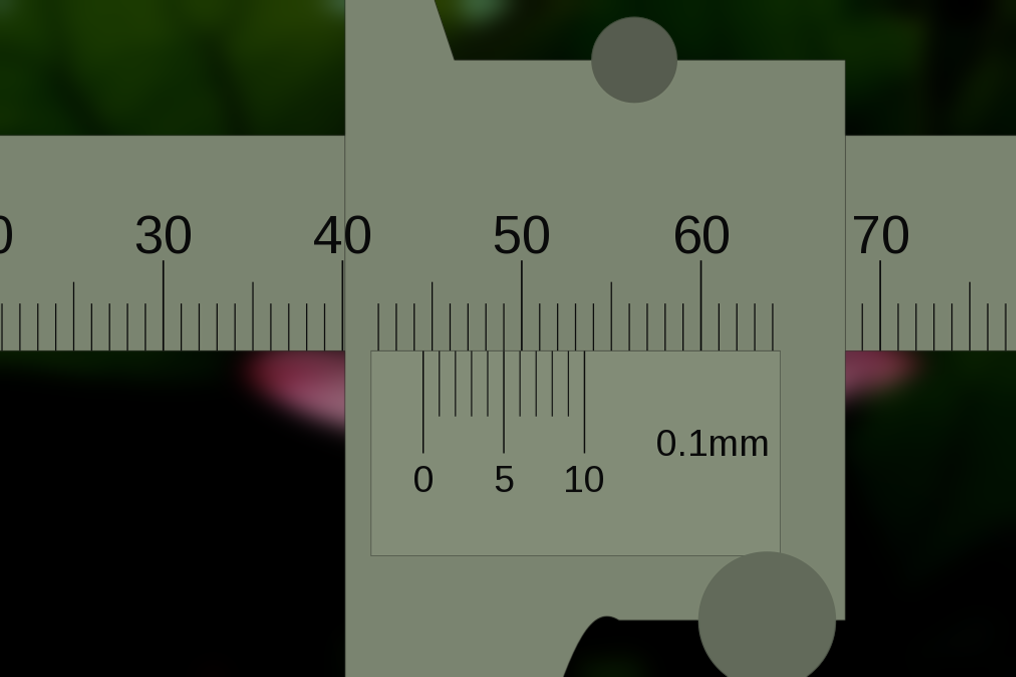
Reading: 44.5 mm
